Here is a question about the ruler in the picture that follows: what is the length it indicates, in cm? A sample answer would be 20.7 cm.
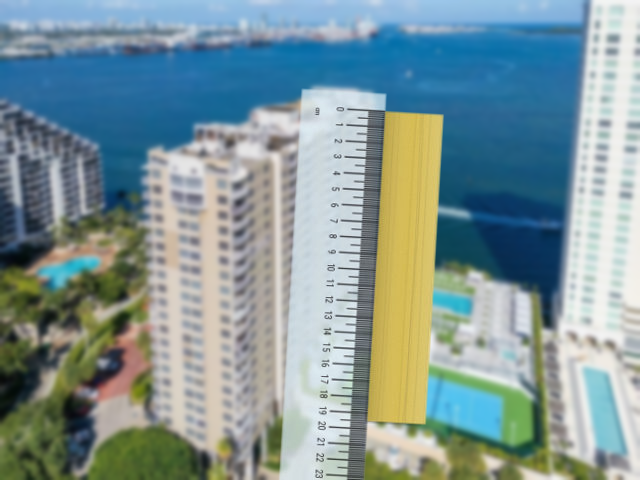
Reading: 19.5 cm
